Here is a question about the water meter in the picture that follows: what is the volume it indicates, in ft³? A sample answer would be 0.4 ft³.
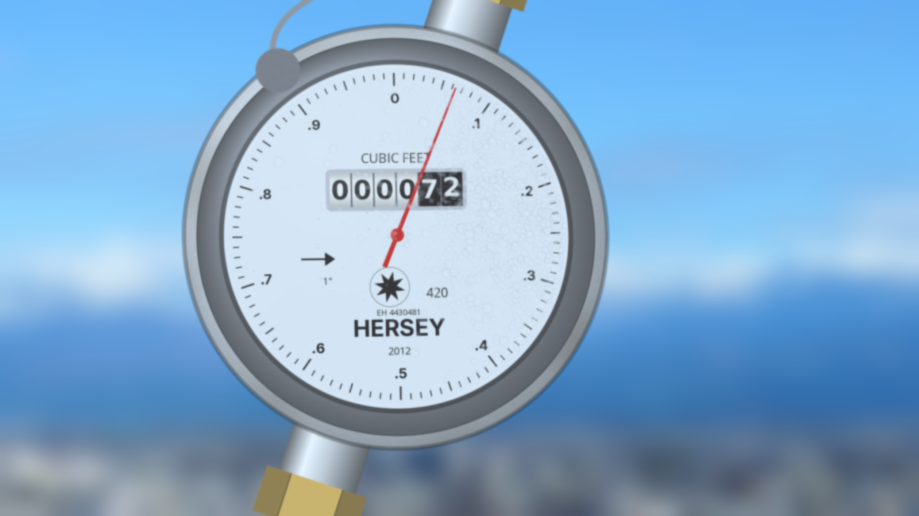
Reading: 72.06 ft³
